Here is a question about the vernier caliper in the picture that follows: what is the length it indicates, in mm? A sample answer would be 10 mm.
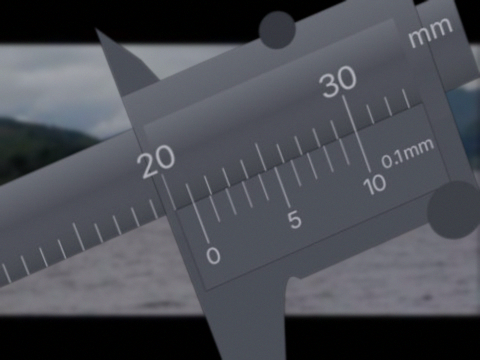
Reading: 21.0 mm
